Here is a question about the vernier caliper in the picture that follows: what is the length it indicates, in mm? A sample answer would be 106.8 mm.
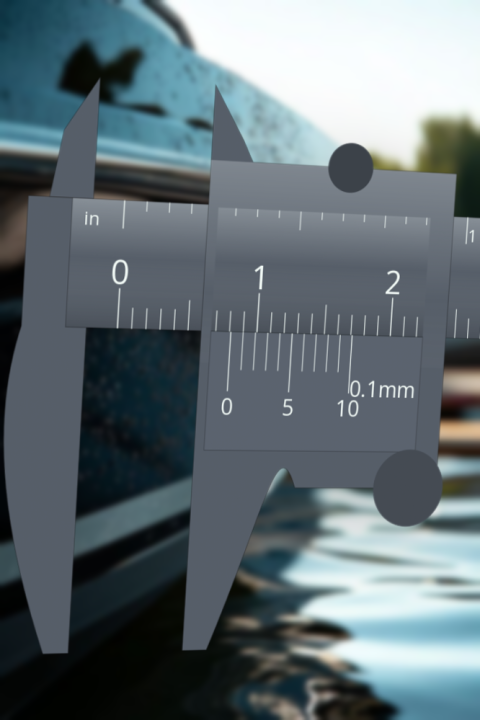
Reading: 8.1 mm
